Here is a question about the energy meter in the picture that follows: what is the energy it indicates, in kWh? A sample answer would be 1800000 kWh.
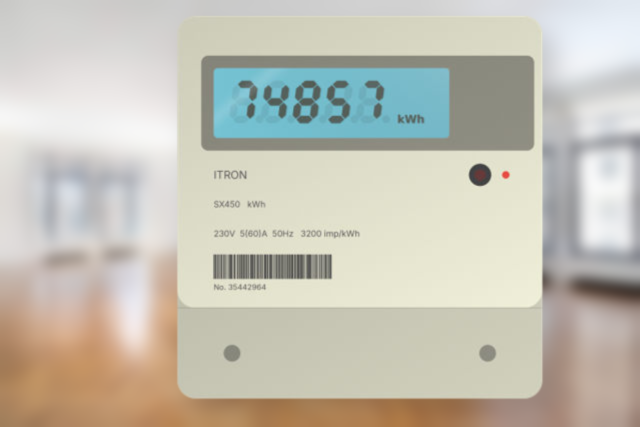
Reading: 74857 kWh
